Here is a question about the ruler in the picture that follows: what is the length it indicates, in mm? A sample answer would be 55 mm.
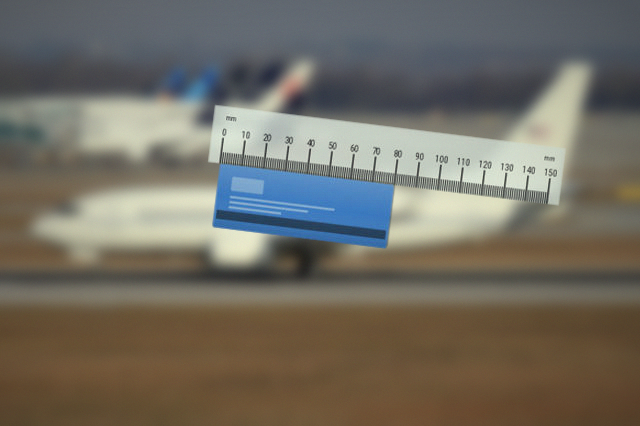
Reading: 80 mm
